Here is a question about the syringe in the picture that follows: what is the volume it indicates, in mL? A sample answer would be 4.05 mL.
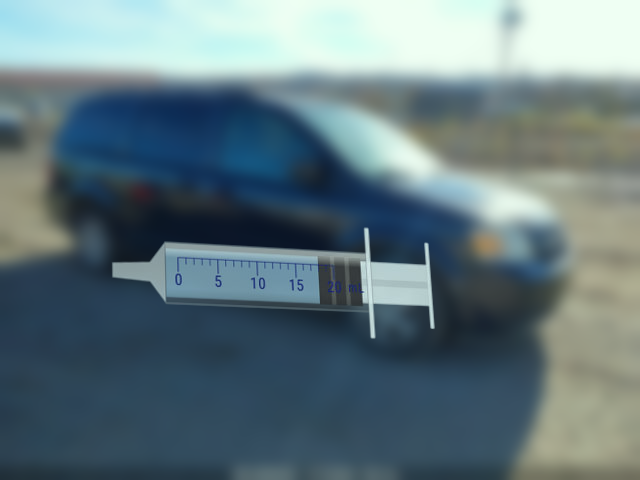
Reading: 18 mL
